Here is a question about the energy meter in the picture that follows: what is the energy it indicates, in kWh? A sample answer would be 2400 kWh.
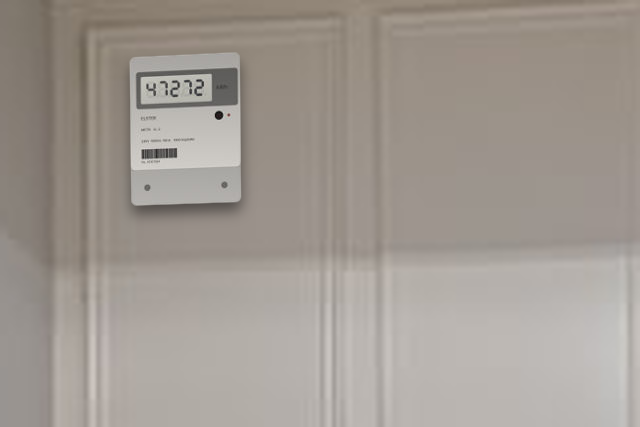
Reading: 47272 kWh
